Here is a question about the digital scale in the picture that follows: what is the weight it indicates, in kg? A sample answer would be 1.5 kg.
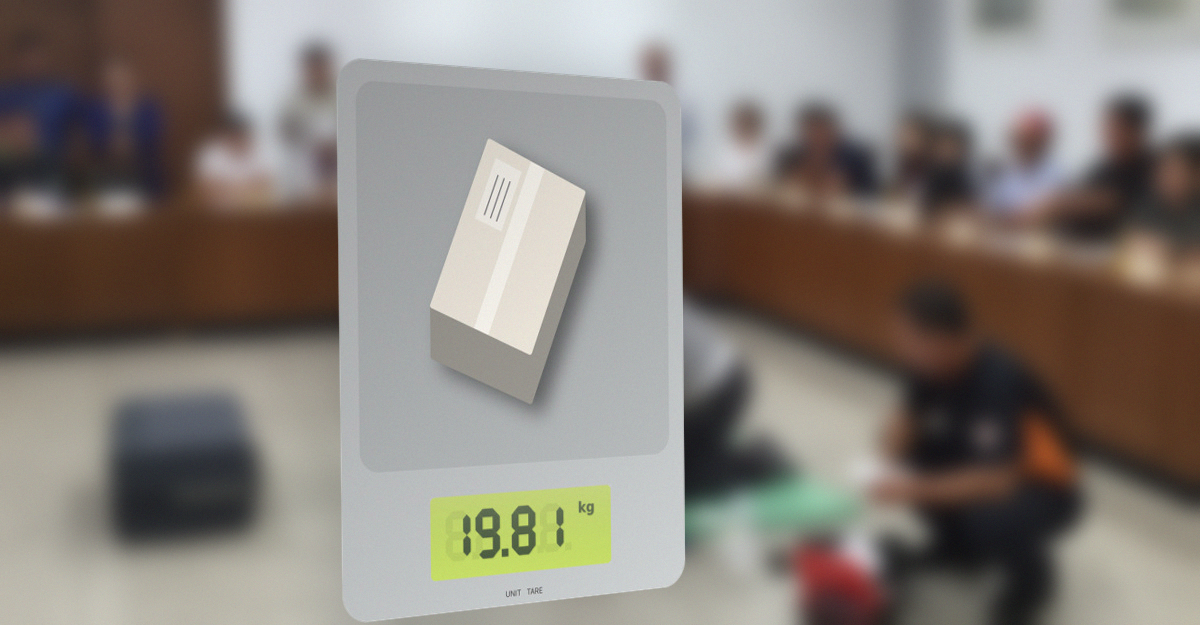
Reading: 19.81 kg
